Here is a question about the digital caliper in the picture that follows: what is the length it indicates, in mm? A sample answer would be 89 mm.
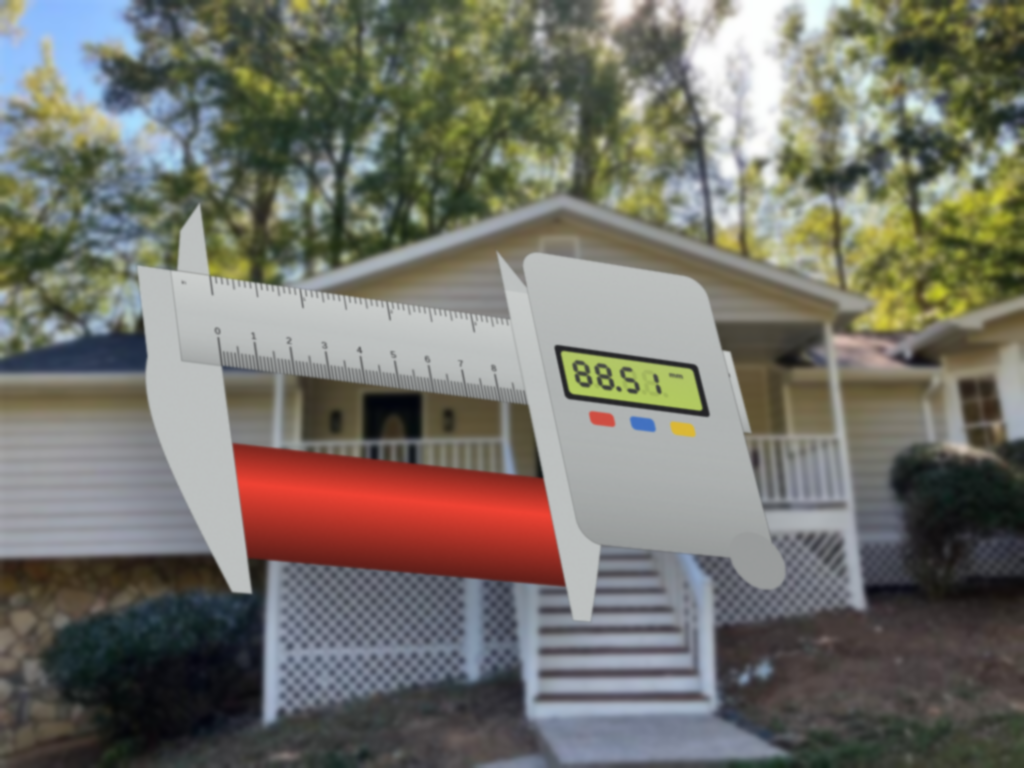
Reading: 88.51 mm
